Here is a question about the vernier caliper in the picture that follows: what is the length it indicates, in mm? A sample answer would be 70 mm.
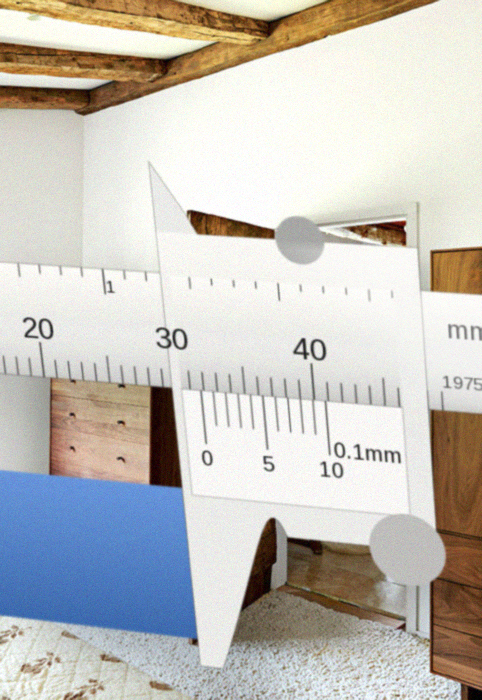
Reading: 31.8 mm
